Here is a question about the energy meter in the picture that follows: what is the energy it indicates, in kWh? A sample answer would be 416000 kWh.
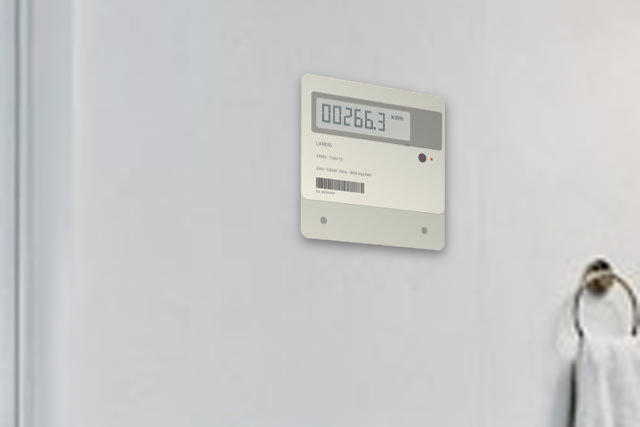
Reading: 266.3 kWh
